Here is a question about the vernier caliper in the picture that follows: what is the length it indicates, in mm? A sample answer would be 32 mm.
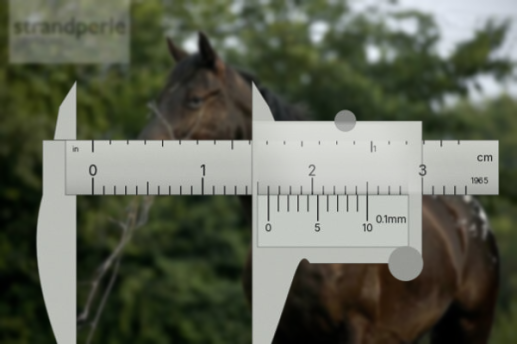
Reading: 16.0 mm
